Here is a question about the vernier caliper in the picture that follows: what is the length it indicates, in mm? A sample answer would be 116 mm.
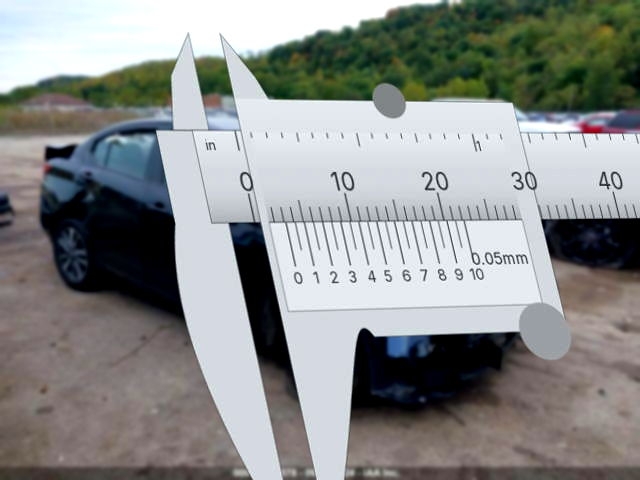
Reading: 3.2 mm
